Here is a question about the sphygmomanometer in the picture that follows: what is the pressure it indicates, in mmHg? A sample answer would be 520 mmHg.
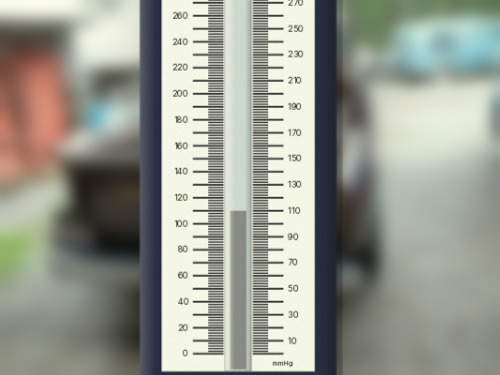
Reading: 110 mmHg
